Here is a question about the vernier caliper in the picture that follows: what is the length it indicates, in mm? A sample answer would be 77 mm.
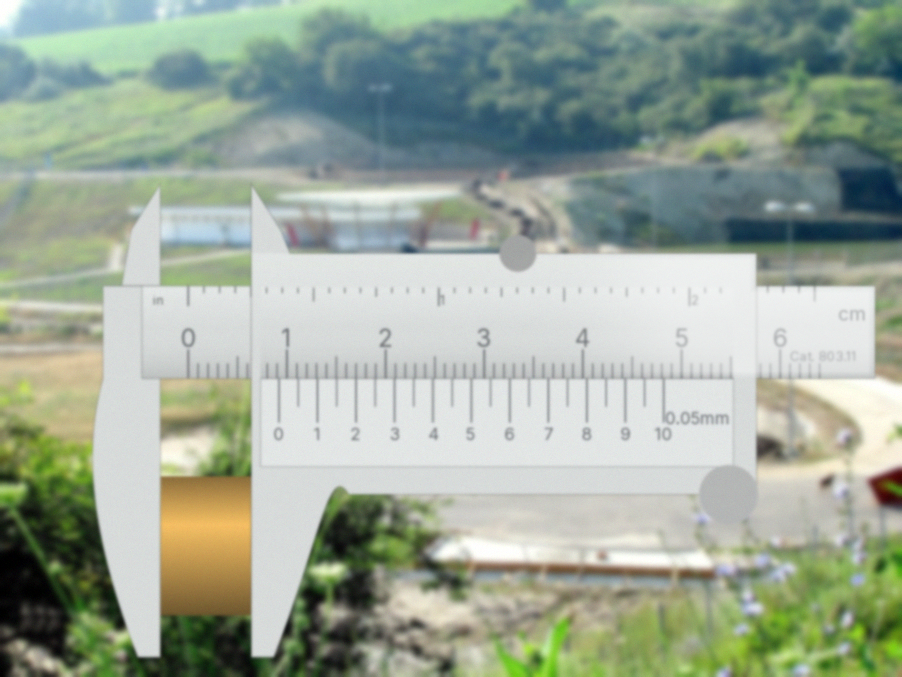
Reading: 9.2 mm
